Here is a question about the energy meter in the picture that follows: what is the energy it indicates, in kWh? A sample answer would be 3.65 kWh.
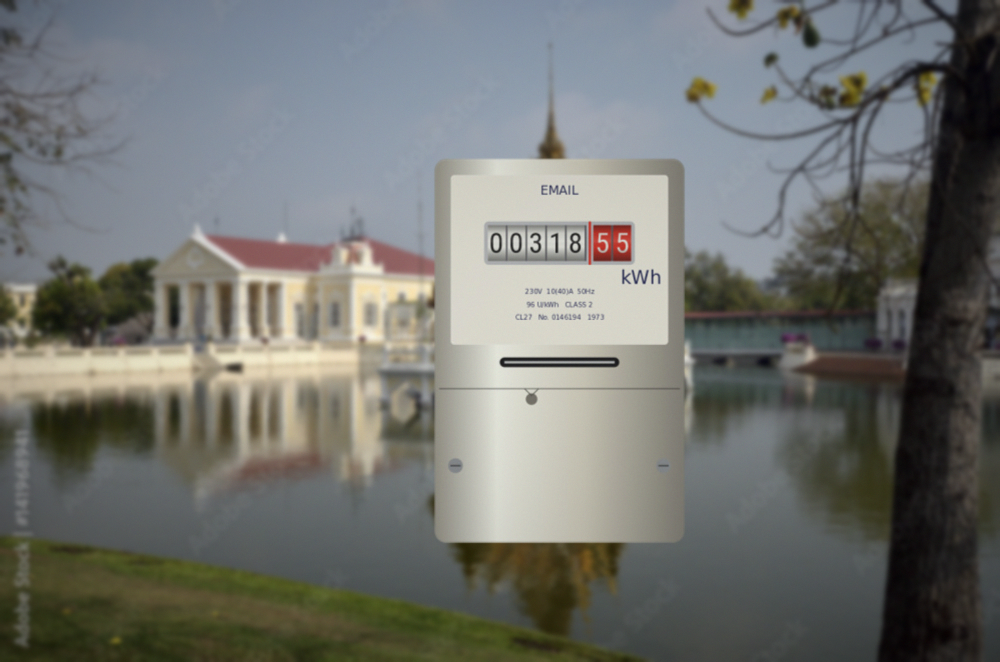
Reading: 318.55 kWh
